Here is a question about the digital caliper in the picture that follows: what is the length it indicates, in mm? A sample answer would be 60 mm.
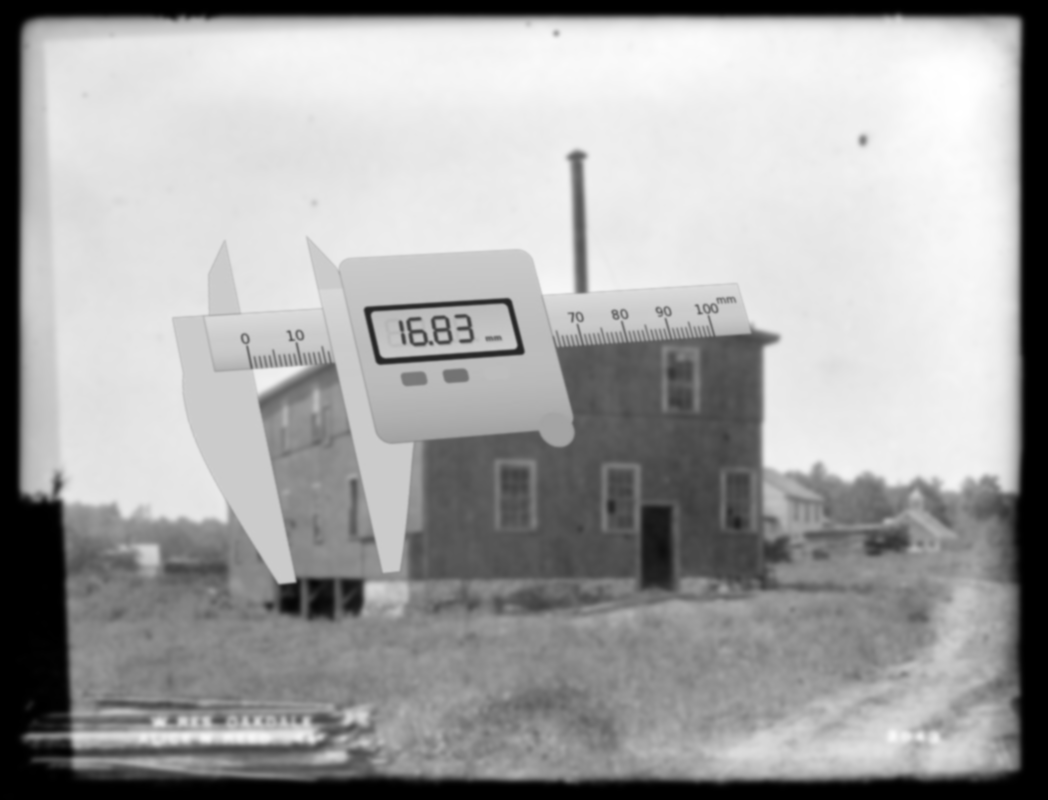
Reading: 16.83 mm
